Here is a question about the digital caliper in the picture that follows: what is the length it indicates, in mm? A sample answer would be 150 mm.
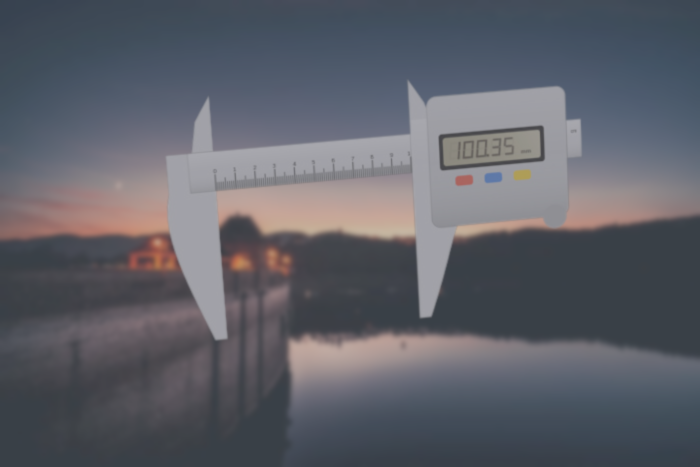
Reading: 100.35 mm
